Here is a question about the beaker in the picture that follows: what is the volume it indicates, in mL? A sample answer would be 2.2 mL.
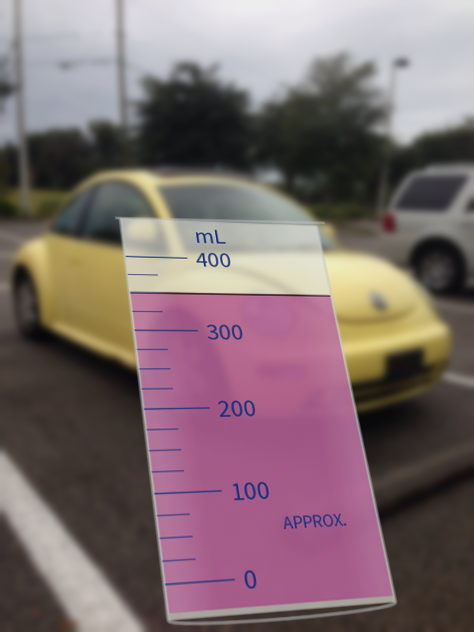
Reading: 350 mL
